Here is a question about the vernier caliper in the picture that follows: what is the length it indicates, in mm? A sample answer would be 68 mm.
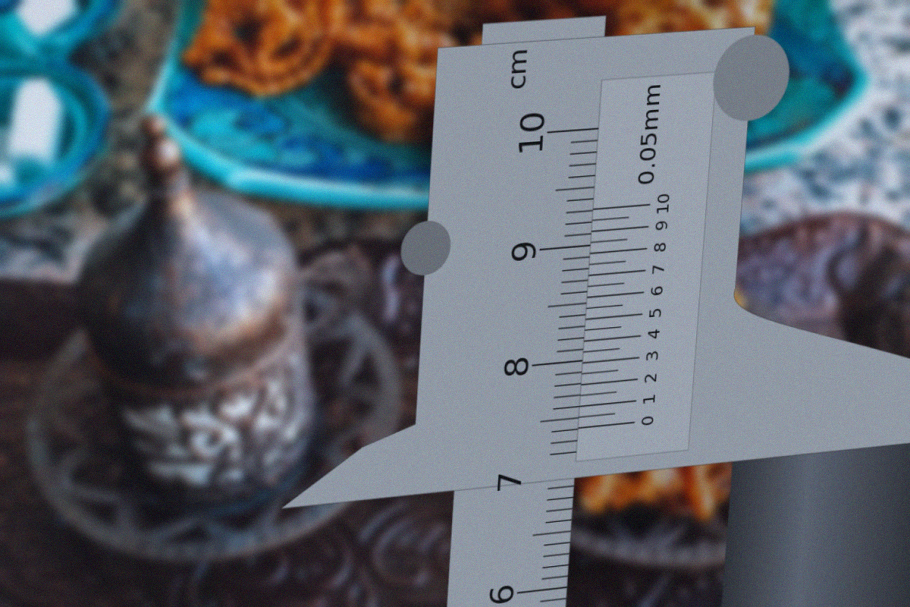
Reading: 74.1 mm
